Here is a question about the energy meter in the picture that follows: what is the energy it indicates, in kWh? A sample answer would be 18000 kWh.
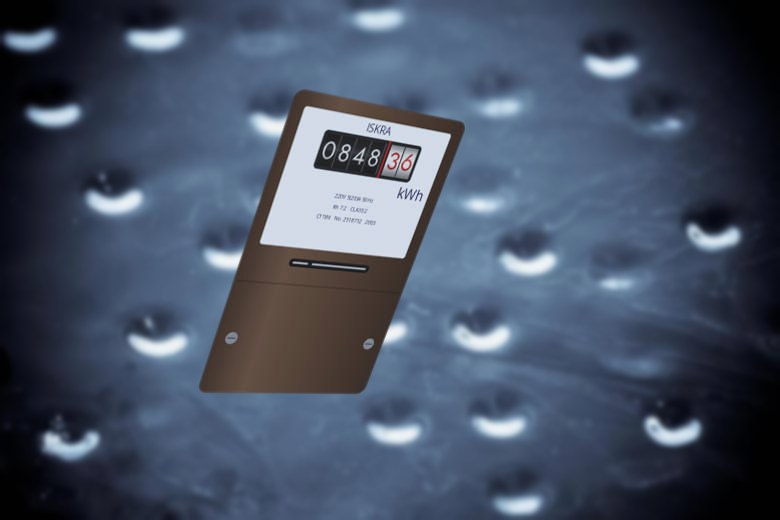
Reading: 848.36 kWh
